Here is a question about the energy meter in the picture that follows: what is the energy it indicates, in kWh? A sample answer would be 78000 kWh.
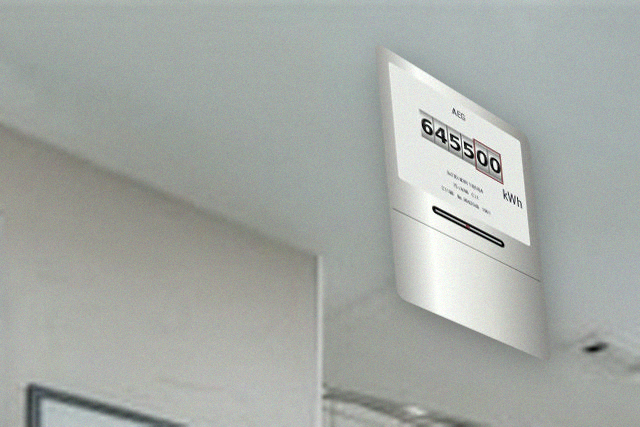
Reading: 6455.00 kWh
